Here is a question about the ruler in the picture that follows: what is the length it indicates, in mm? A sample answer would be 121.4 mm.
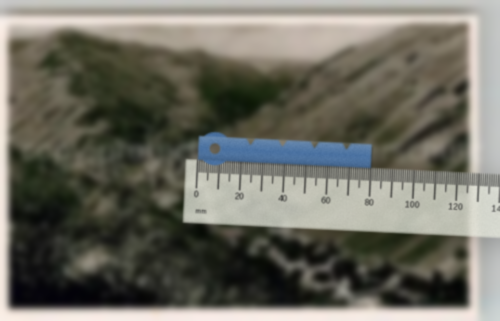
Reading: 80 mm
